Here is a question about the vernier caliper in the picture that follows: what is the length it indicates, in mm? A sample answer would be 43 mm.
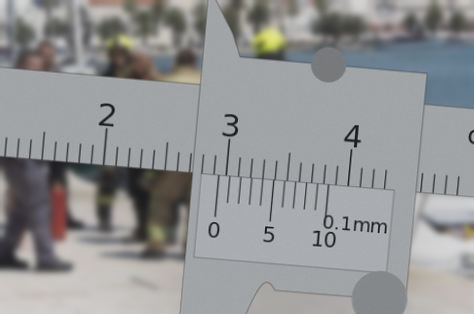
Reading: 29.4 mm
